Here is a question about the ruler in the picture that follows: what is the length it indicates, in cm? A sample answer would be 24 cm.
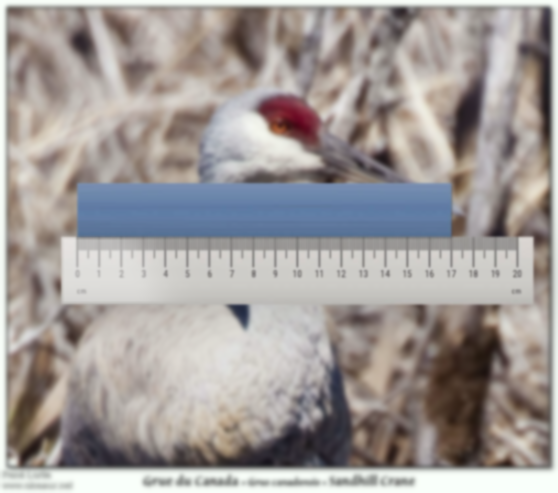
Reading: 17 cm
